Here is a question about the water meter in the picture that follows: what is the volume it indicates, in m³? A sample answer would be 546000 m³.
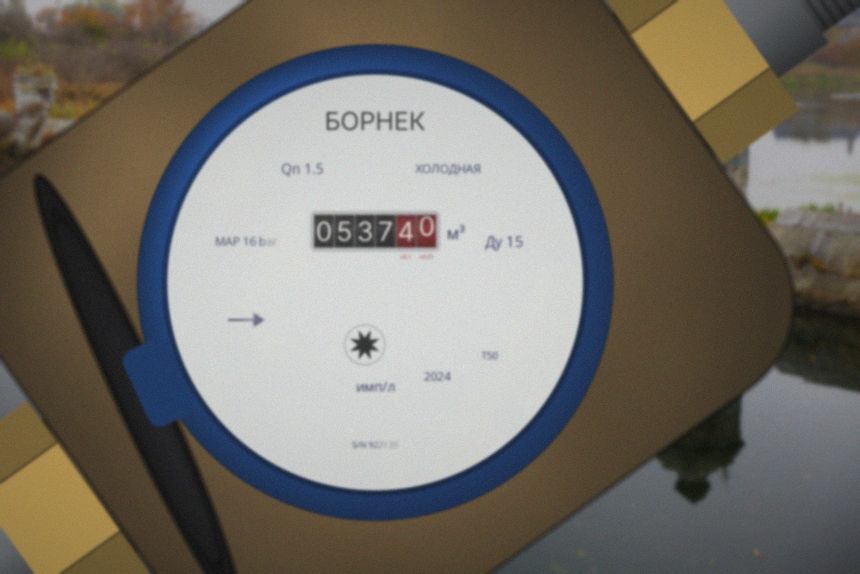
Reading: 537.40 m³
